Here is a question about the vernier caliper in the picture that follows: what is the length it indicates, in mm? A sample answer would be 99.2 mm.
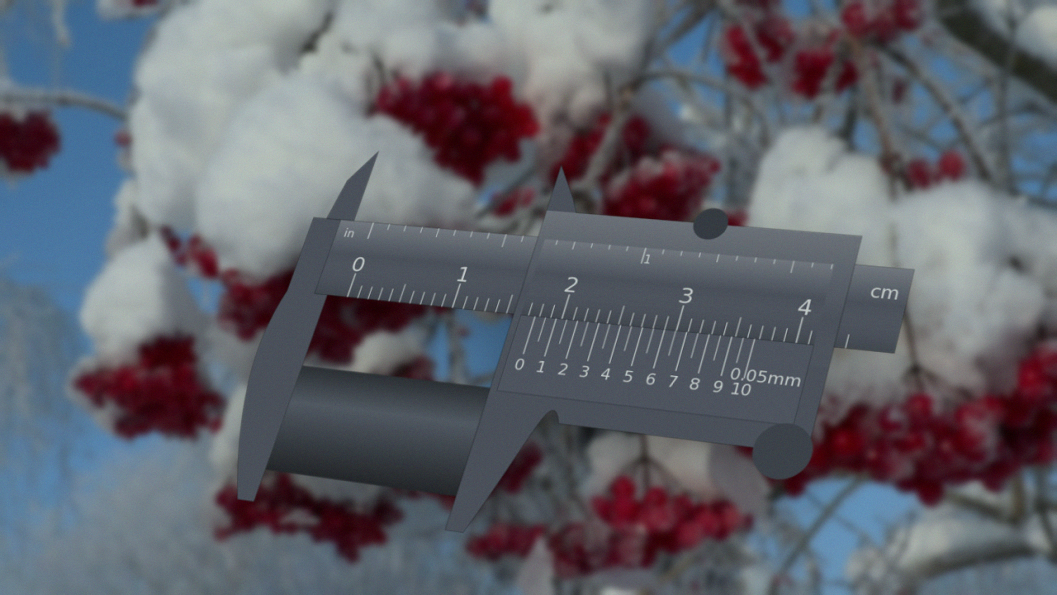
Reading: 17.6 mm
